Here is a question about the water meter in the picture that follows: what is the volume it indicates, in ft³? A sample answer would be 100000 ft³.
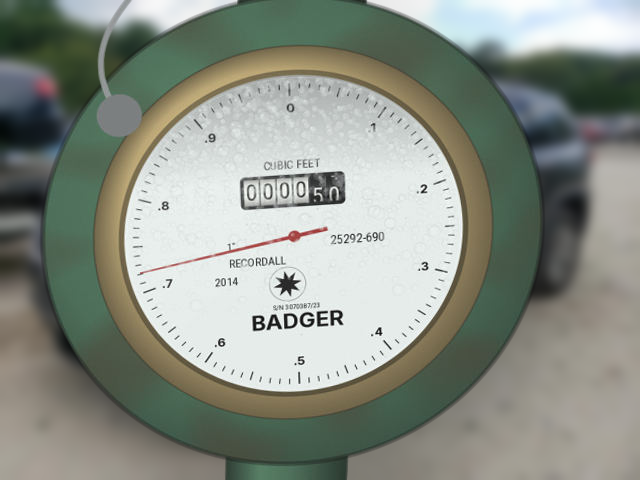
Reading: 49.72 ft³
